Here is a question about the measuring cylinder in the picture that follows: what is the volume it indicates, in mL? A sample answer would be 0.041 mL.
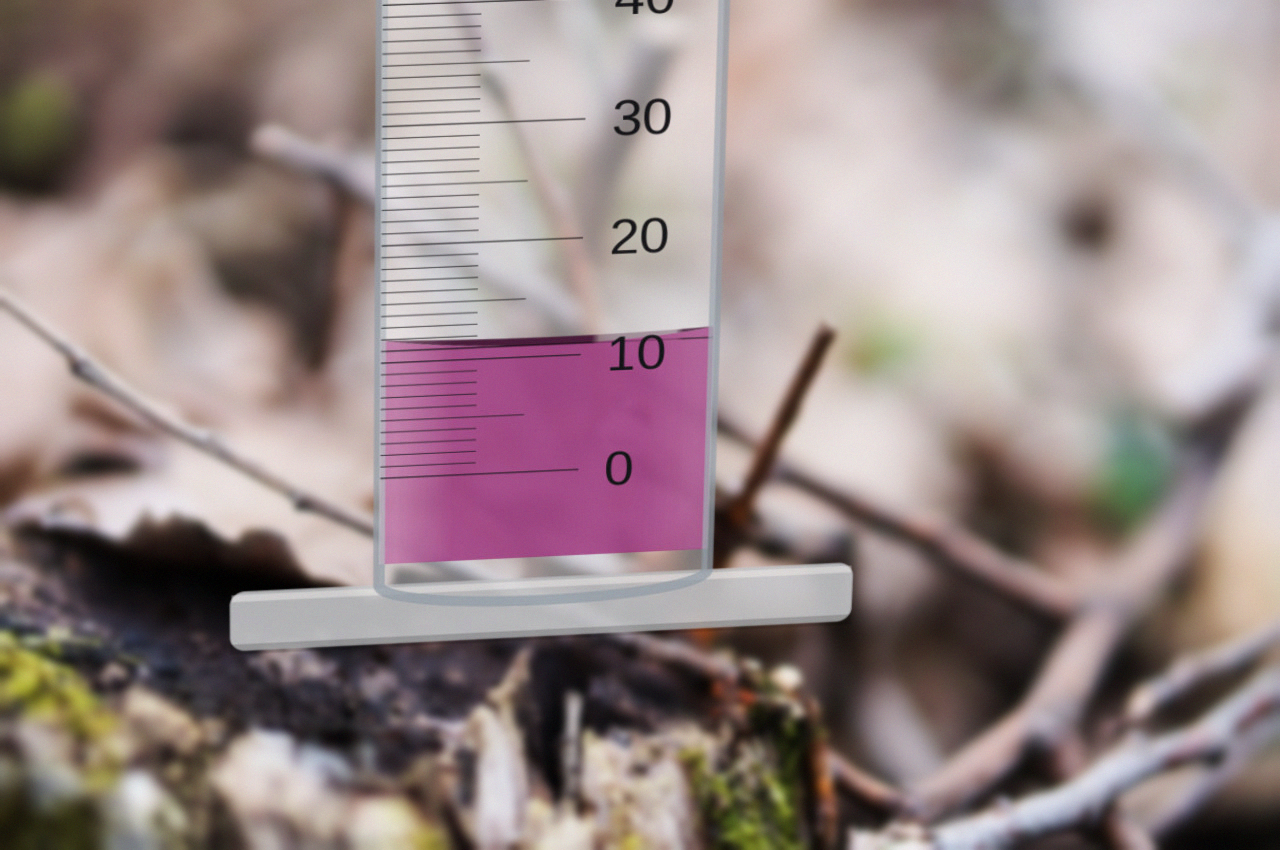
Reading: 11 mL
